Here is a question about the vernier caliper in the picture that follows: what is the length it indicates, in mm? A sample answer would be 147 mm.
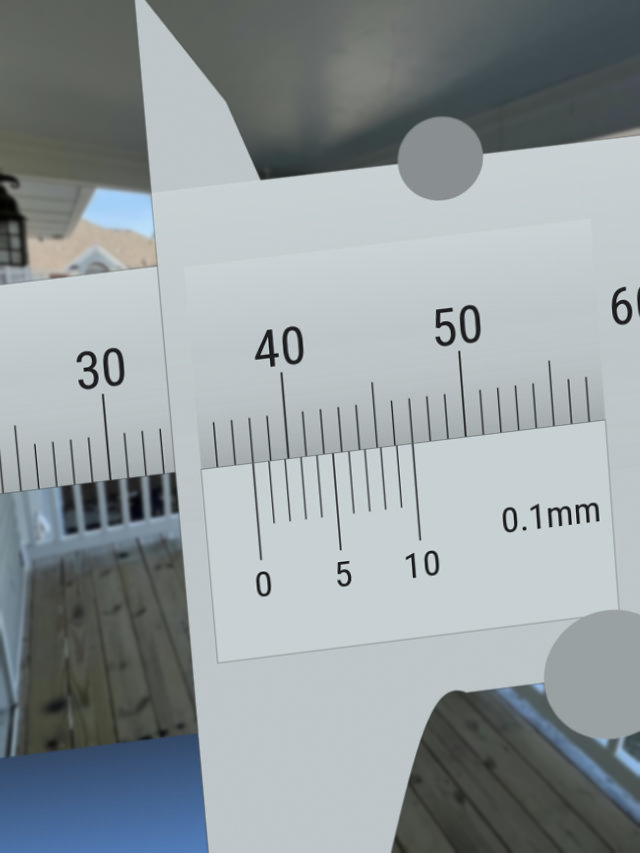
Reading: 38.0 mm
